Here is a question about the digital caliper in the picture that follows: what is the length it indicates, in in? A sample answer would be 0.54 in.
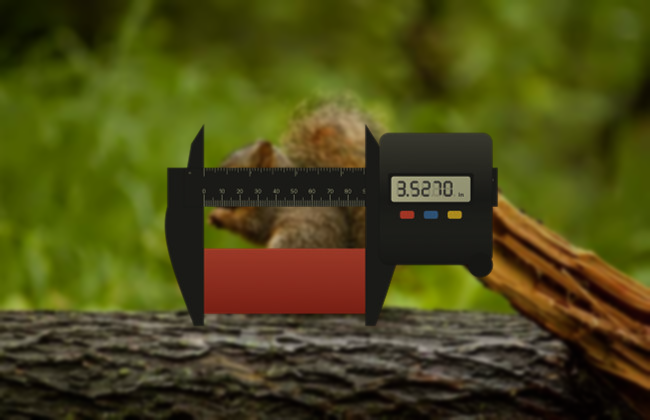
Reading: 3.5270 in
